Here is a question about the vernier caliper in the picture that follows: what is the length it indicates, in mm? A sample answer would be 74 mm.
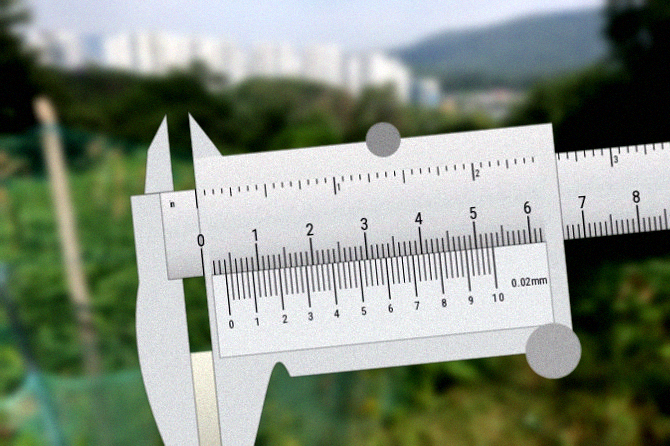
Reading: 4.0 mm
